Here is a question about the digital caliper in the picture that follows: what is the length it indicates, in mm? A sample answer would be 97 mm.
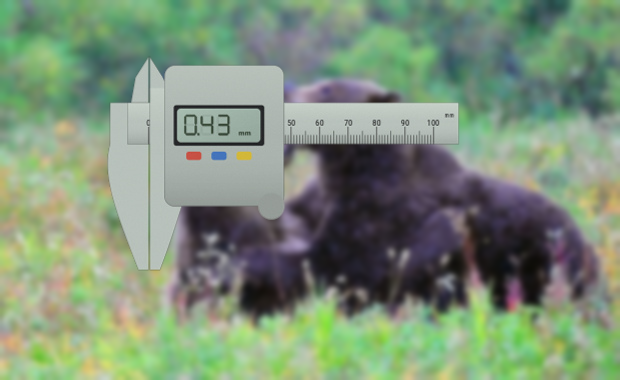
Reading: 0.43 mm
